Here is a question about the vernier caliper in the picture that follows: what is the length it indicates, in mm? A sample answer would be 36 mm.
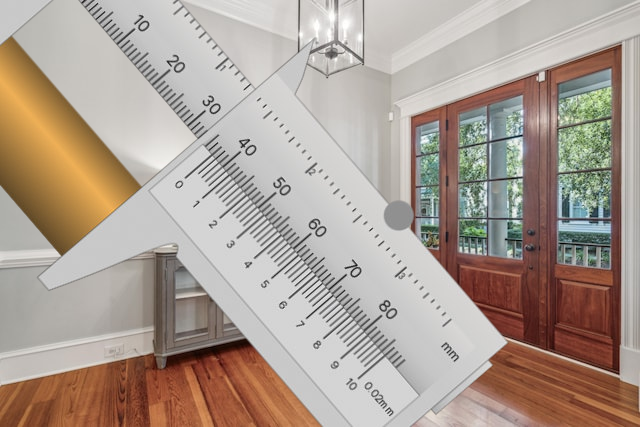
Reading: 37.0 mm
